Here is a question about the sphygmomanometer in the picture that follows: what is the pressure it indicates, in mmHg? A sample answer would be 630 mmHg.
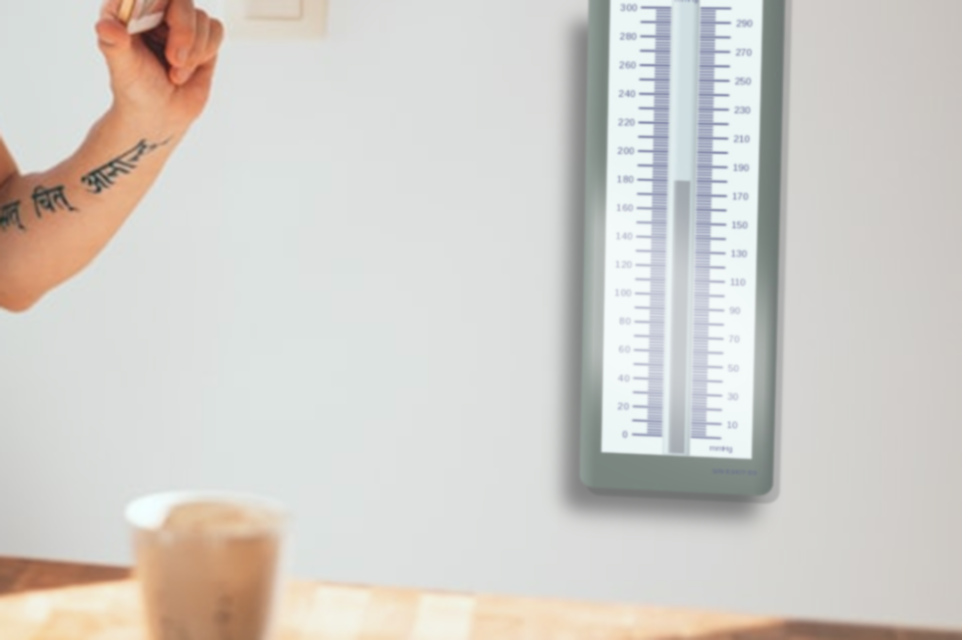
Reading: 180 mmHg
